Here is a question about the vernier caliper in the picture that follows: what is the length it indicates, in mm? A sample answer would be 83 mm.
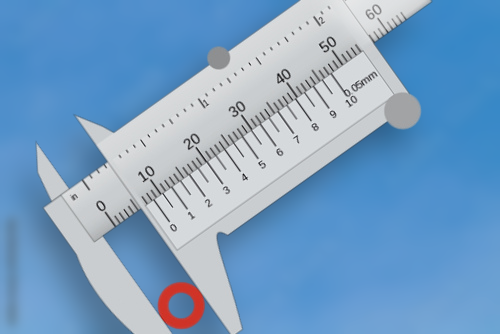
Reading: 8.4 mm
